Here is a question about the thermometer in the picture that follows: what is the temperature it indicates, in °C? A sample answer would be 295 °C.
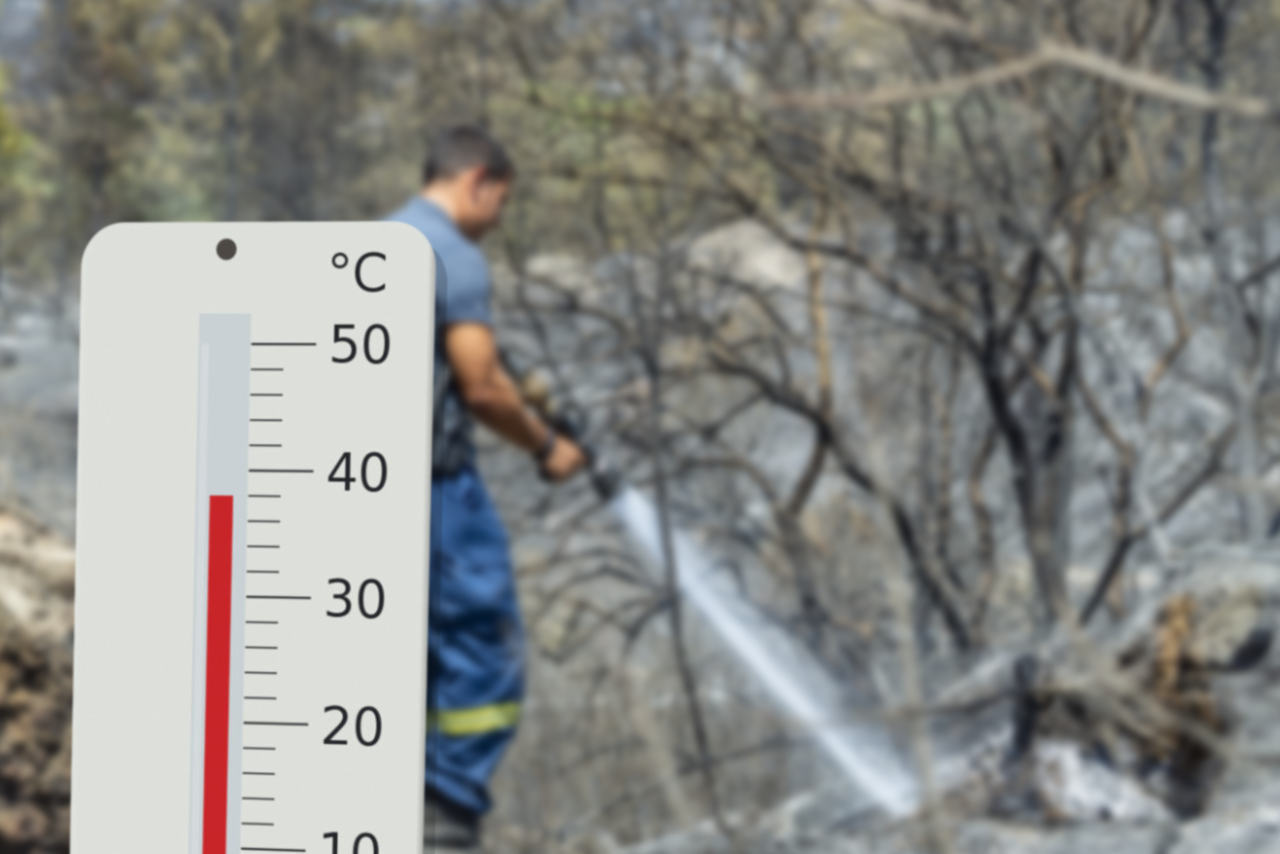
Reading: 38 °C
